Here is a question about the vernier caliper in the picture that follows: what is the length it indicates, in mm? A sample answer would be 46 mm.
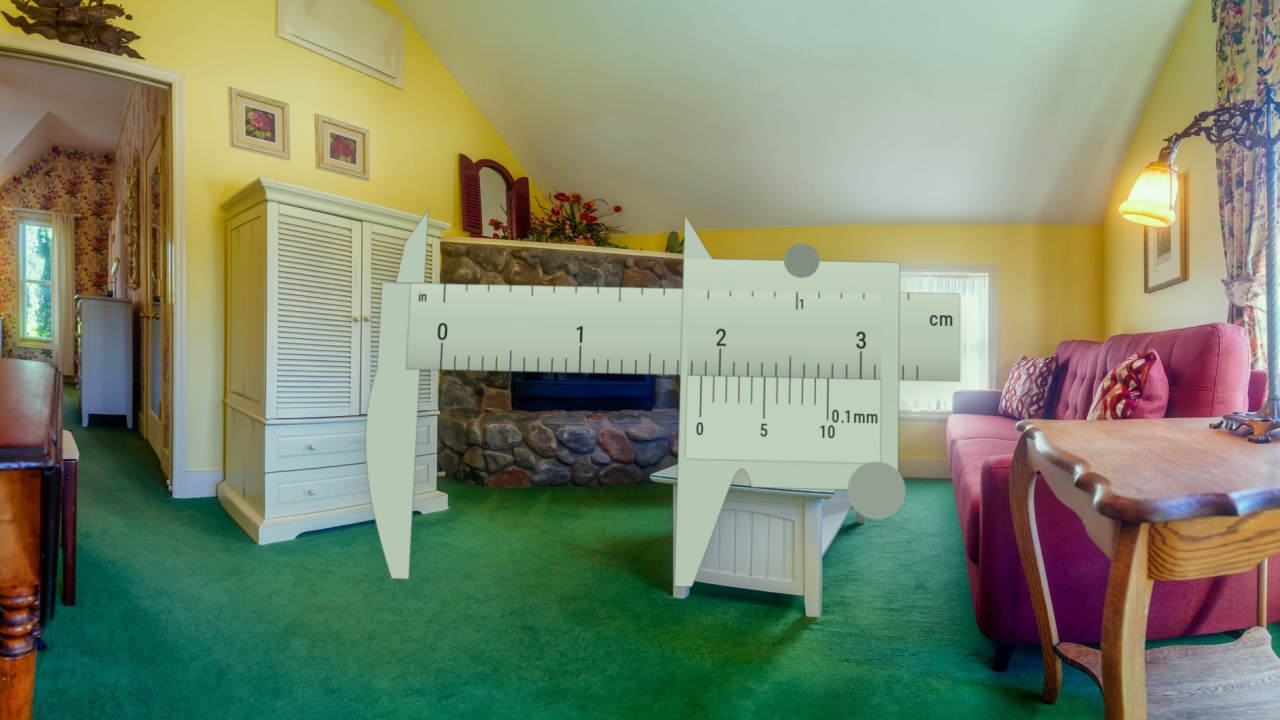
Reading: 18.7 mm
